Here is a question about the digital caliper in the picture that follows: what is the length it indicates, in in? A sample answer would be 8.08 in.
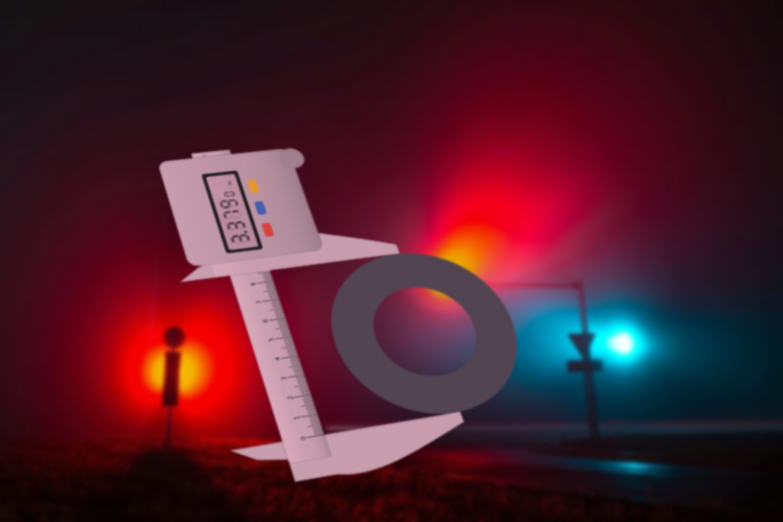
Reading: 3.3790 in
